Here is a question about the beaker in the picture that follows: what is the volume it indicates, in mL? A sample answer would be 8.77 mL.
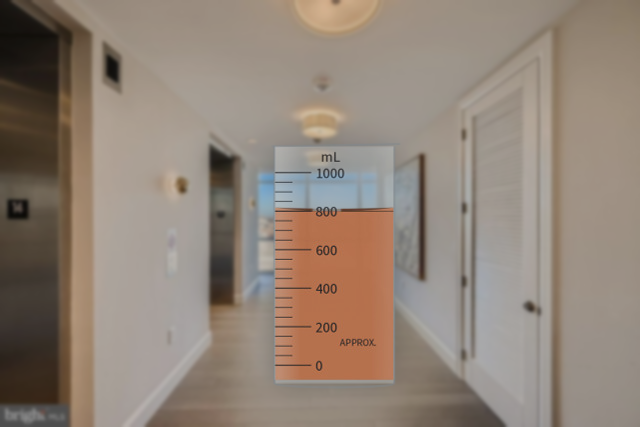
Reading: 800 mL
